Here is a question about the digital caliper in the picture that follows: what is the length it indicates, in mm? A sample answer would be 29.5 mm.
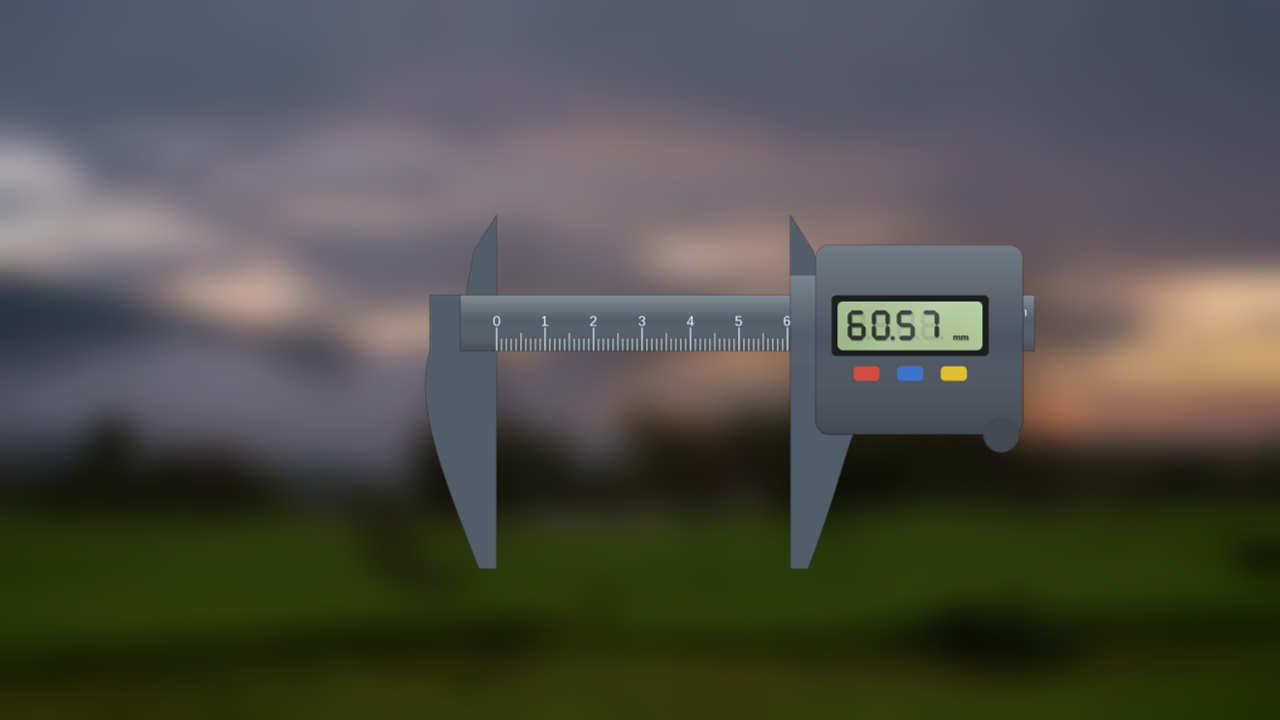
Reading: 60.57 mm
